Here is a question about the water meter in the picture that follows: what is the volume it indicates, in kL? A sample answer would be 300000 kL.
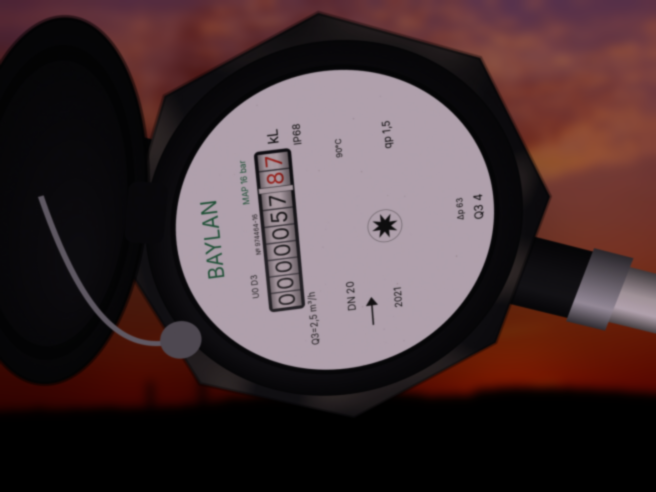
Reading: 57.87 kL
